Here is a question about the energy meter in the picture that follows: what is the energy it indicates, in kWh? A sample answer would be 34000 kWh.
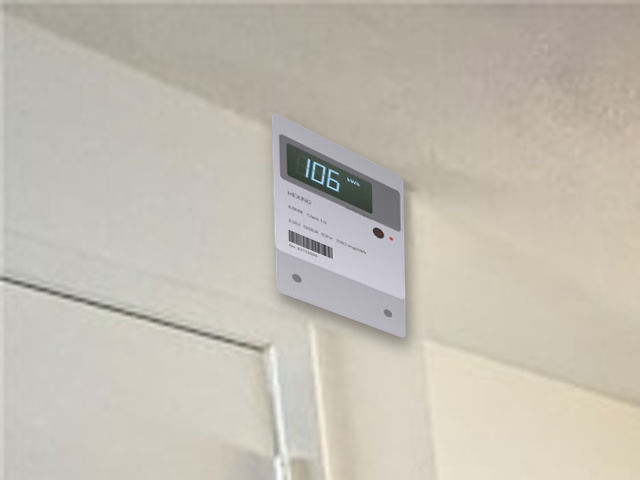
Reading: 106 kWh
